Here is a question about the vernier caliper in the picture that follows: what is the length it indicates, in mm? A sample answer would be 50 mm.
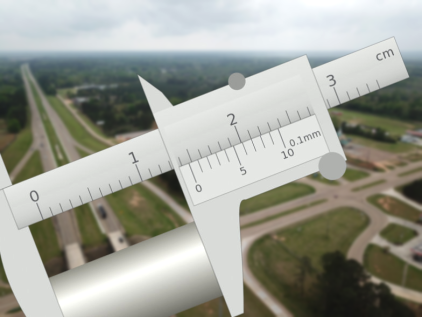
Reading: 14.7 mm
